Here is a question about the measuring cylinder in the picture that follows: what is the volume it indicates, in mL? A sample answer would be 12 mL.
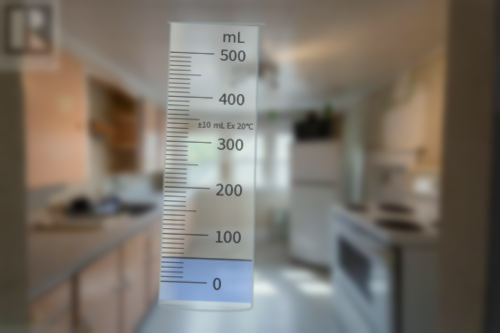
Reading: 50 mL
